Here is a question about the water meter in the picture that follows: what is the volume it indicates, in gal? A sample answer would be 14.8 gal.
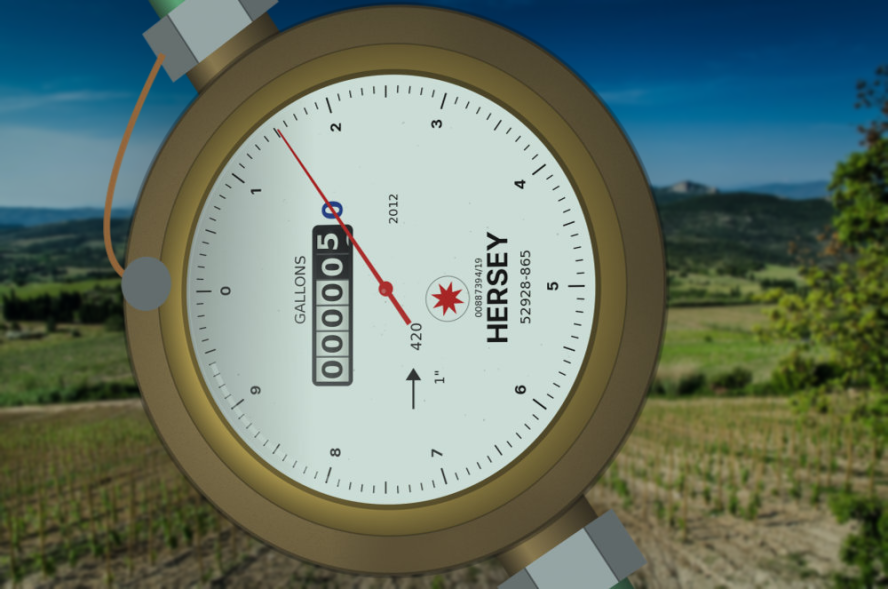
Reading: 51.5 gal
